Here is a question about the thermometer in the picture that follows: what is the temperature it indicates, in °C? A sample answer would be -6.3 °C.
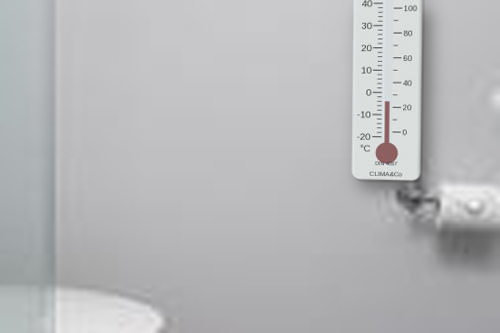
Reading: -4 °C
